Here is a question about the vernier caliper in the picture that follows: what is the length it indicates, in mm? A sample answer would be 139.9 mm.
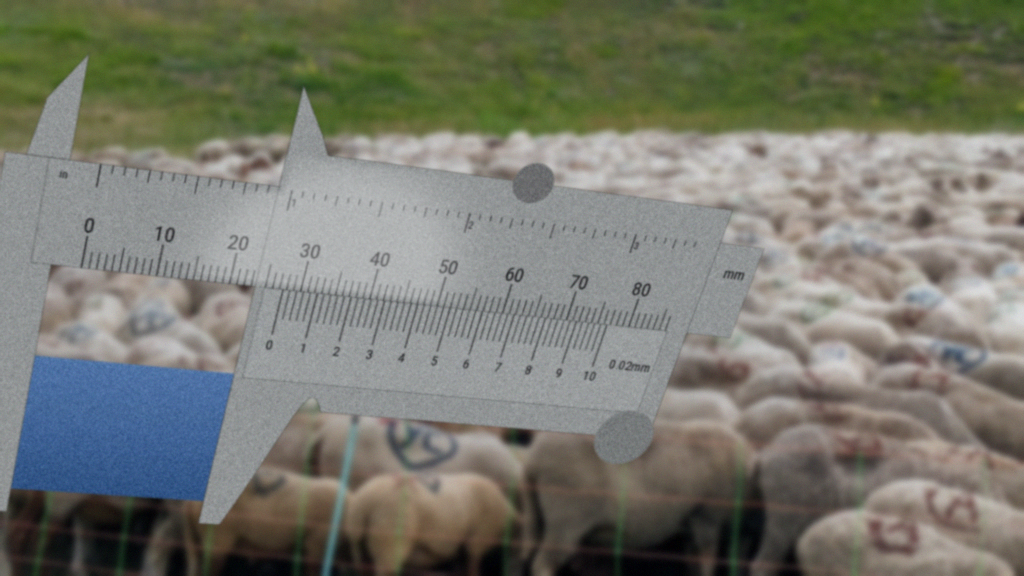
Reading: 27.5 mm
